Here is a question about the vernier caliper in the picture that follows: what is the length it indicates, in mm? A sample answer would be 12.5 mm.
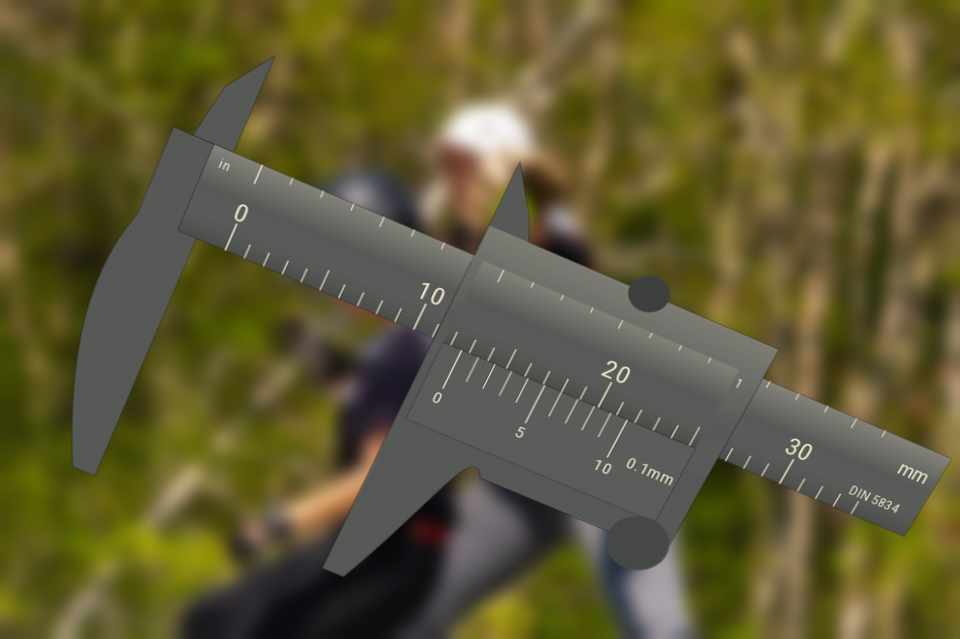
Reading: 12.6 mm
